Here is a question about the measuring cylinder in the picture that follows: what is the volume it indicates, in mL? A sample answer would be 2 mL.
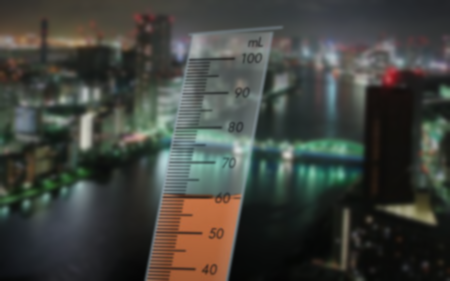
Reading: 60 mL
